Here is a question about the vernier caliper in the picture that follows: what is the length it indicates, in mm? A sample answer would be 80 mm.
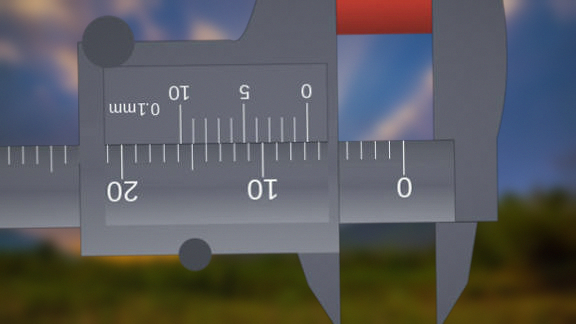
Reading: 6.8 mm
